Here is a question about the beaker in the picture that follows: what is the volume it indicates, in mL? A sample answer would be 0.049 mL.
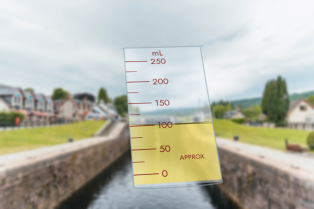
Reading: 100 mL
